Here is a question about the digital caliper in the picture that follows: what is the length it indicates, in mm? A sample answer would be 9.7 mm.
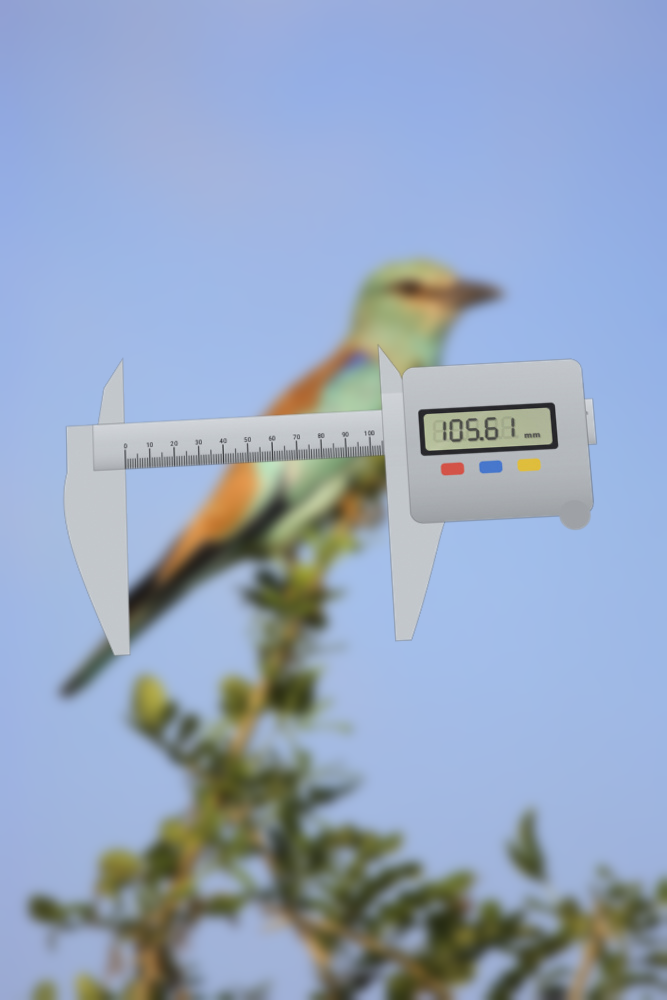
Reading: 105.61 mm
